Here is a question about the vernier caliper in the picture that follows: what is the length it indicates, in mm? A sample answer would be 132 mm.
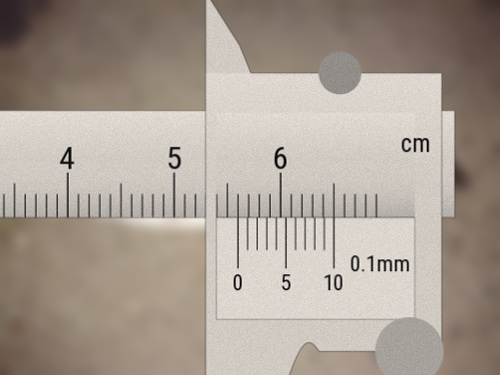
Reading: 56.0 mm
